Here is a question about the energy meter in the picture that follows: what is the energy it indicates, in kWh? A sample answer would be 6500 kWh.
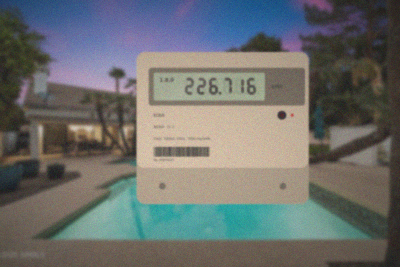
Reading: 226.716 kWh
